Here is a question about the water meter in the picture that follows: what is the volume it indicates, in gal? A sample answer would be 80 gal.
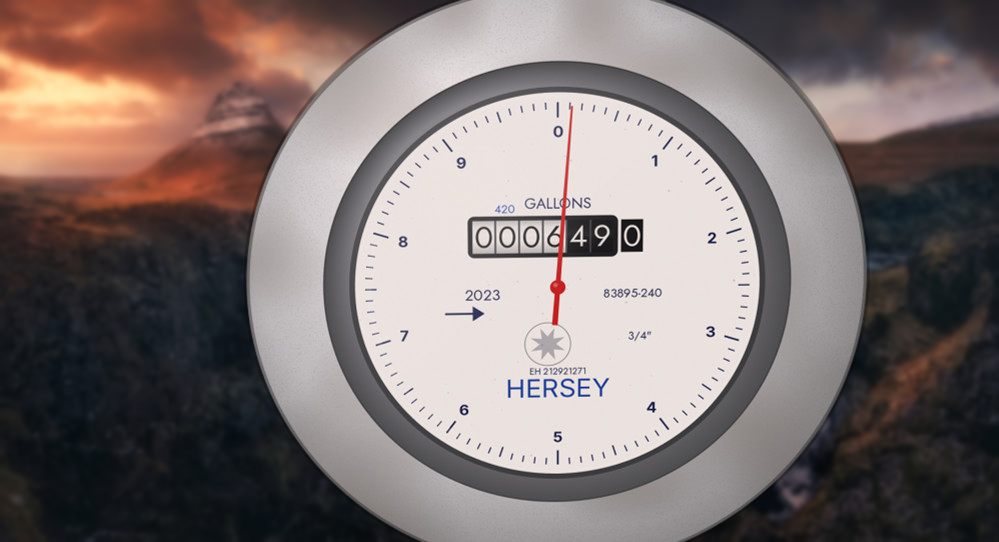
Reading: 6490.1 gal
